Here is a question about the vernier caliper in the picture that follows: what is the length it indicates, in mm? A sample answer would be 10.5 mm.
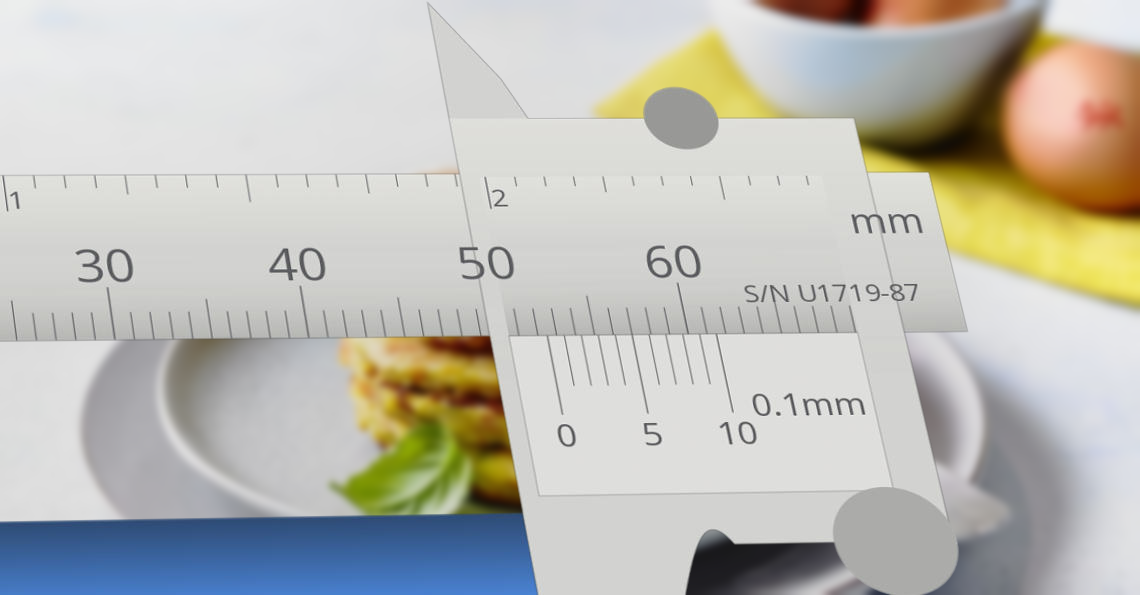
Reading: 52.5 mm
